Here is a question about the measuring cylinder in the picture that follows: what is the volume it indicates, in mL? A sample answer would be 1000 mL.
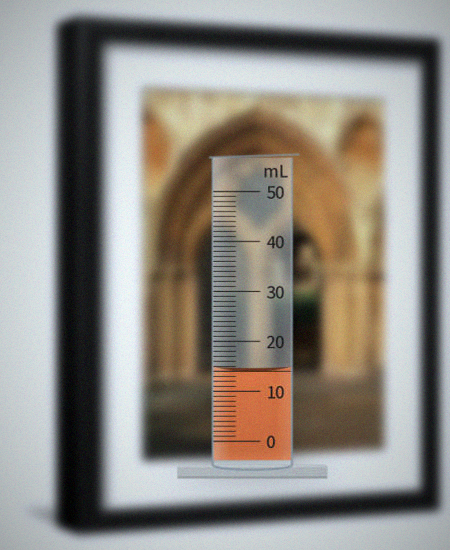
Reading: 14 mL
